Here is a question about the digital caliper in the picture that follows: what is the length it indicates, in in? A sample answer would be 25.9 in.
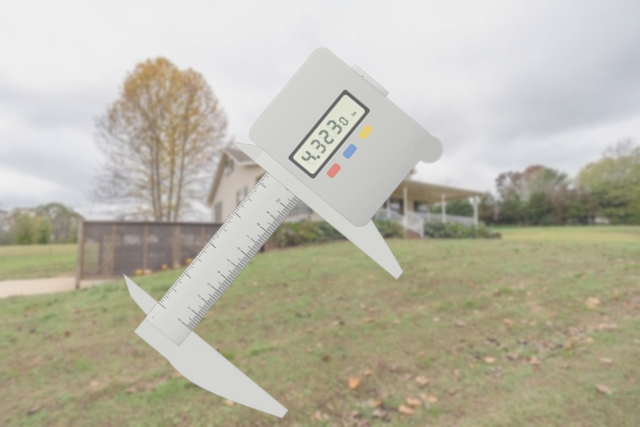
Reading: 4.3230 in
